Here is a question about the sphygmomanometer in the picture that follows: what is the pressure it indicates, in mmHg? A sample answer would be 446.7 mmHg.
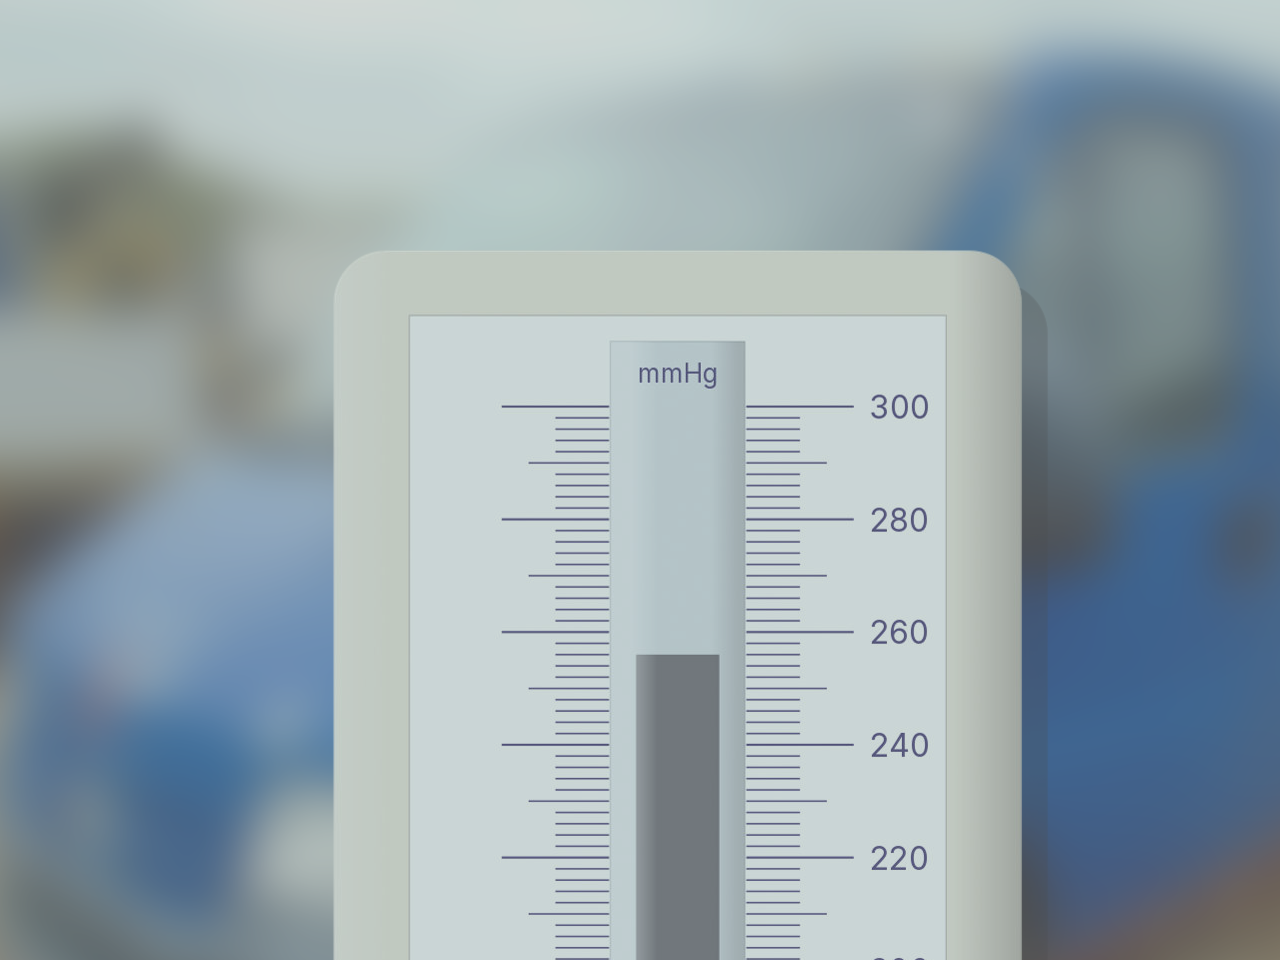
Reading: 256 mmHg
